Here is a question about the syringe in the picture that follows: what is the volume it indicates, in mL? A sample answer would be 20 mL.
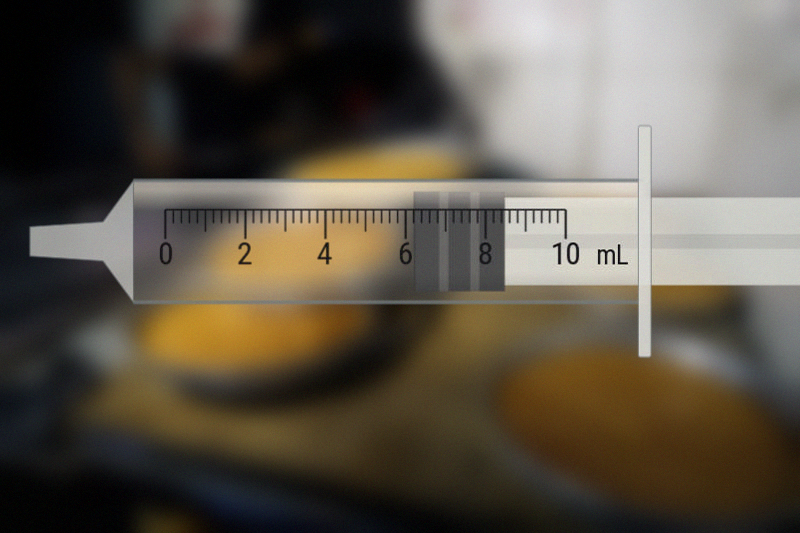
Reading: 6.2 mL
